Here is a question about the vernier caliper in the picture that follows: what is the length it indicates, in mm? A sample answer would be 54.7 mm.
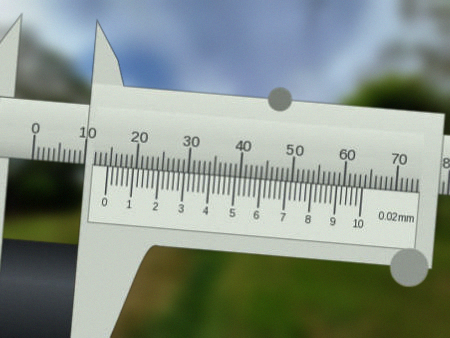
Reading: 14.5 mm
